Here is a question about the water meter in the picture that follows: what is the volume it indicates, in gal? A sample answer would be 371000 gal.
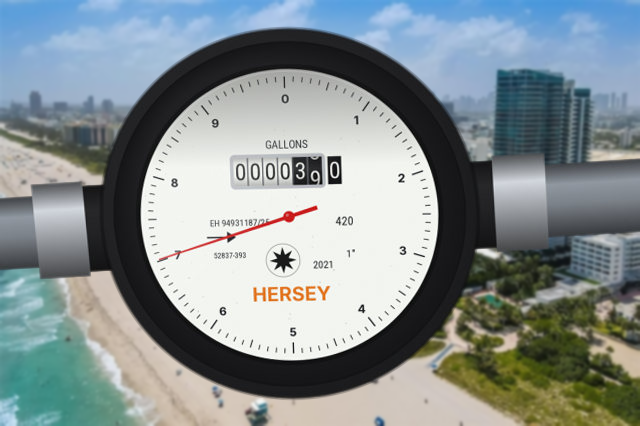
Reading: 387.0 gal
